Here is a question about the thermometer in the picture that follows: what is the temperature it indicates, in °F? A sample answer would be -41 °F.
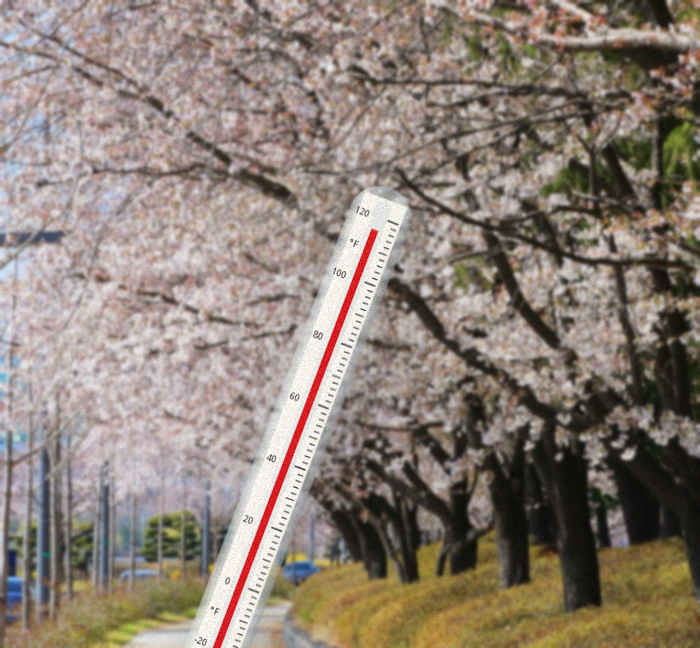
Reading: 116 °F
